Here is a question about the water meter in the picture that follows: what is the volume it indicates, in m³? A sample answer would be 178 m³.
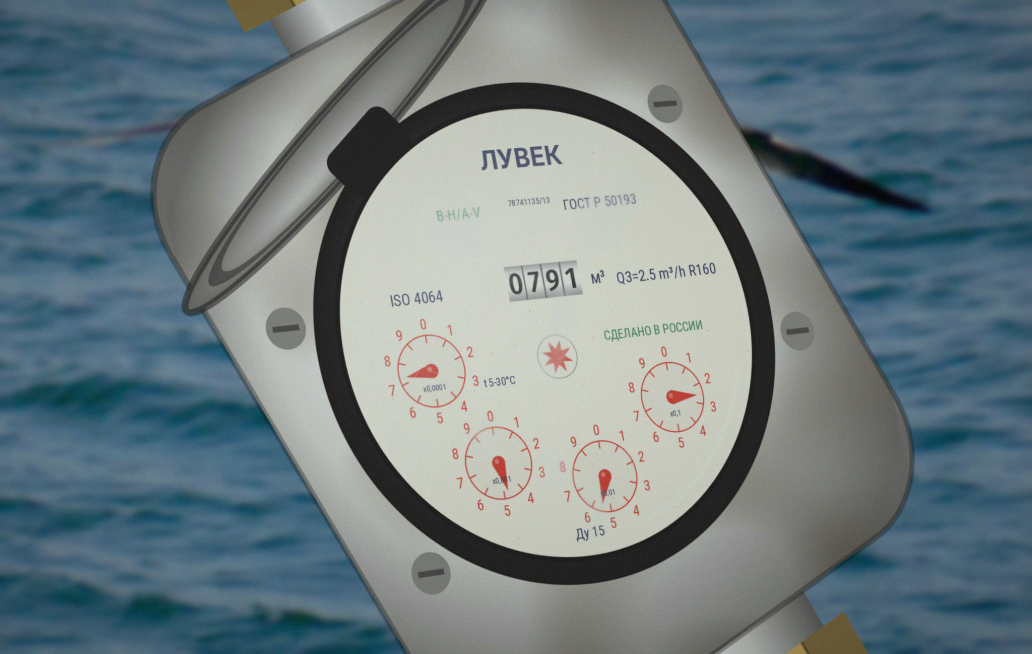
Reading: 791.2547 m³
